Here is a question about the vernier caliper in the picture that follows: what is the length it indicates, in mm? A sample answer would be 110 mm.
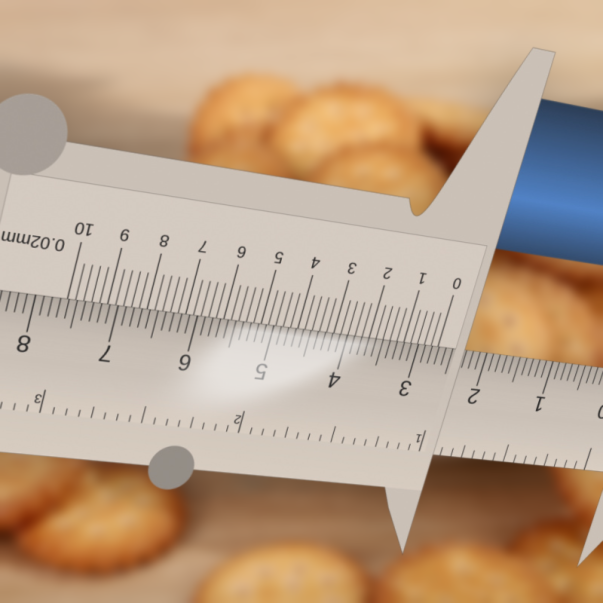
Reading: 27.2 mm
